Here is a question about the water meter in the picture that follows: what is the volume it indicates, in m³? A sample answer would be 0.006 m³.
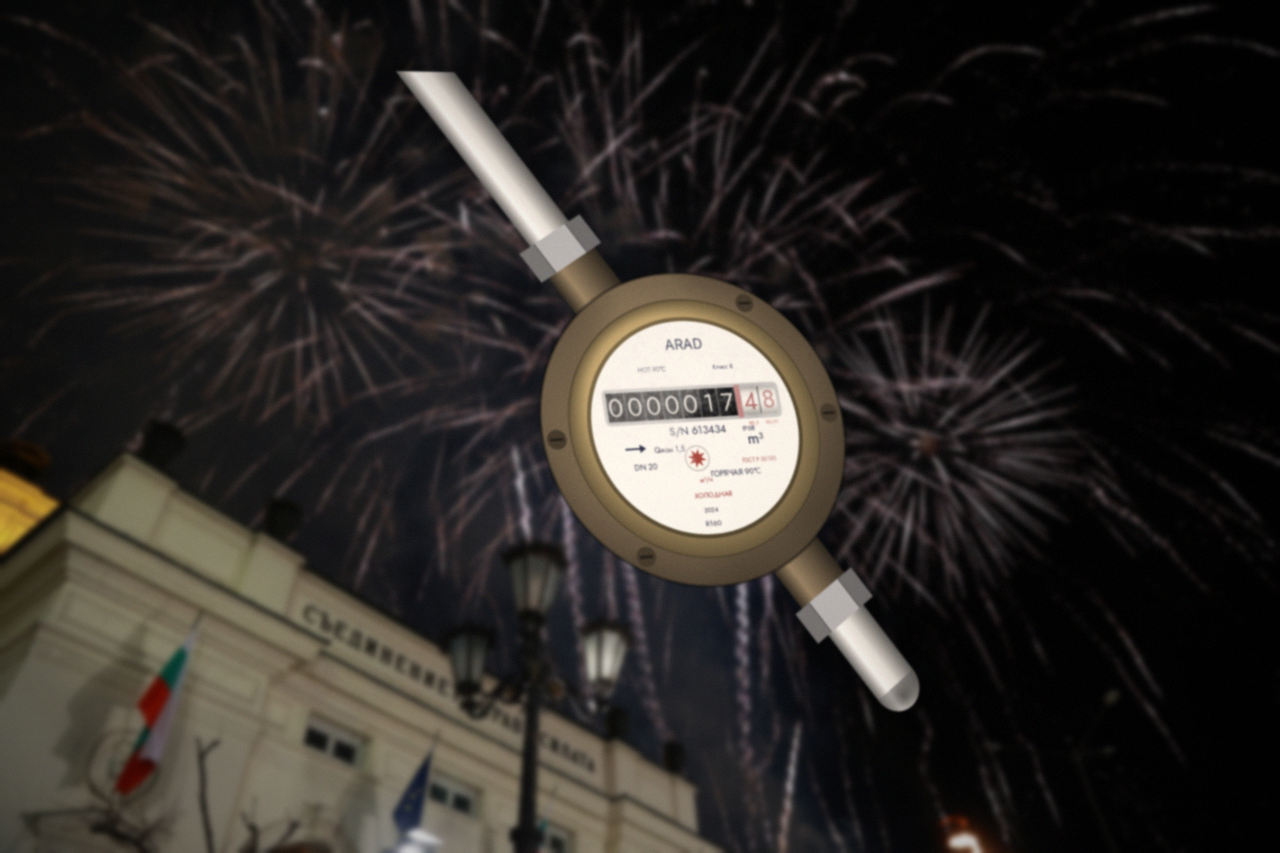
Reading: 17.48 m³
